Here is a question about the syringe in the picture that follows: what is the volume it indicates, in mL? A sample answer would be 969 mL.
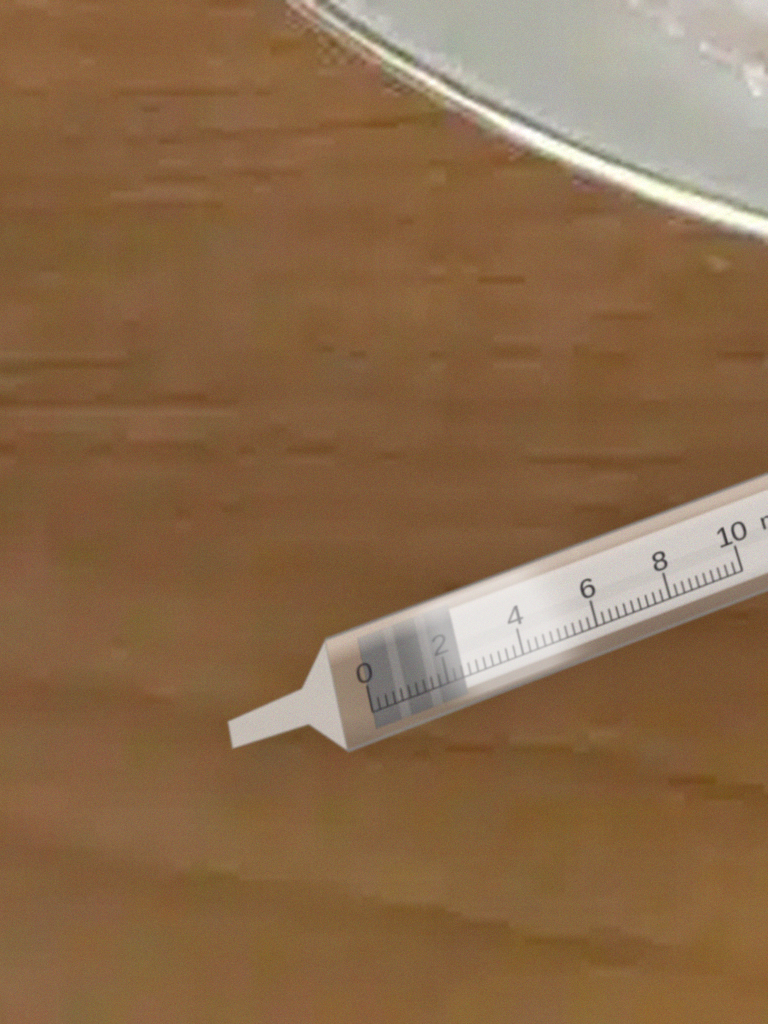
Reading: 0 mL
